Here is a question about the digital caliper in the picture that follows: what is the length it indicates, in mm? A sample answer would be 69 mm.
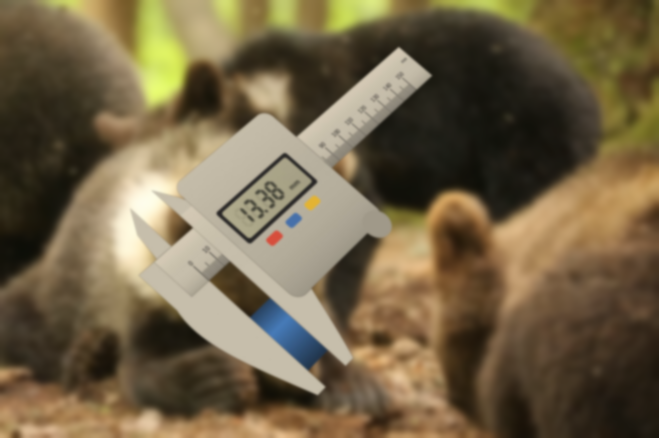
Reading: 13.38 mm
